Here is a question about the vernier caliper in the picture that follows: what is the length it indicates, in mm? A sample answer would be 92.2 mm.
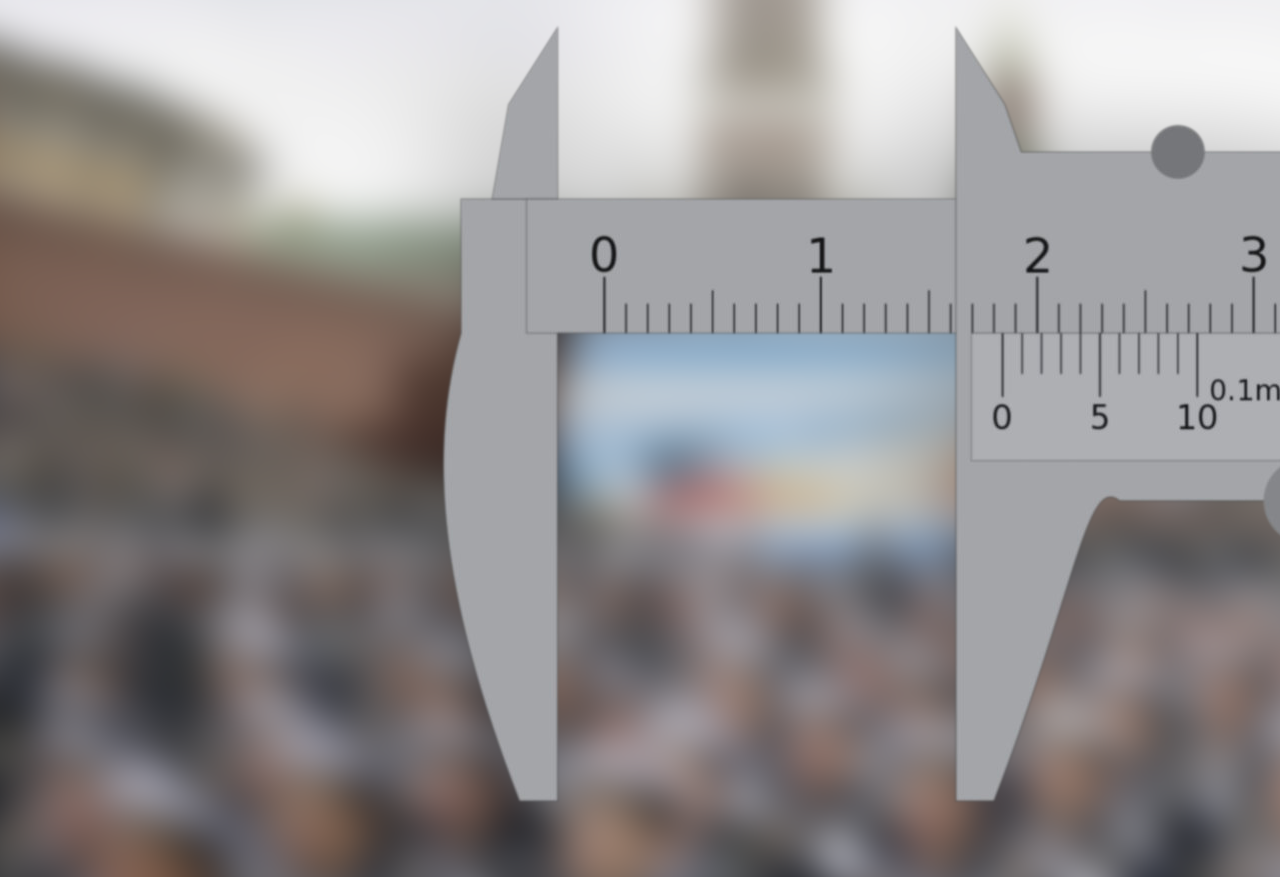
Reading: 18.4 mm
